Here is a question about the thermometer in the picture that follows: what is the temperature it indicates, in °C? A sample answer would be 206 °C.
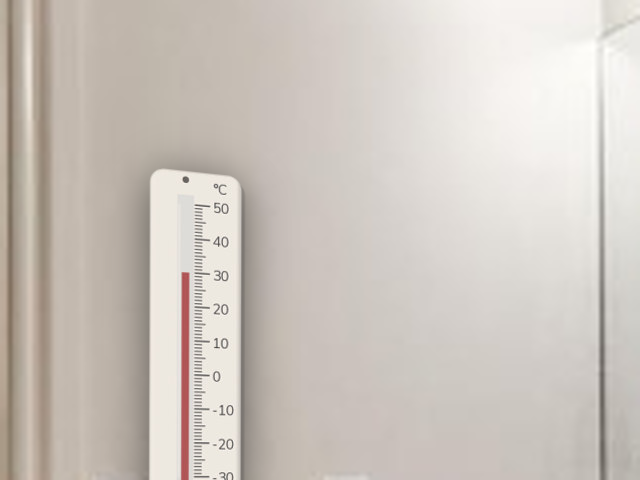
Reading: 30 °C
